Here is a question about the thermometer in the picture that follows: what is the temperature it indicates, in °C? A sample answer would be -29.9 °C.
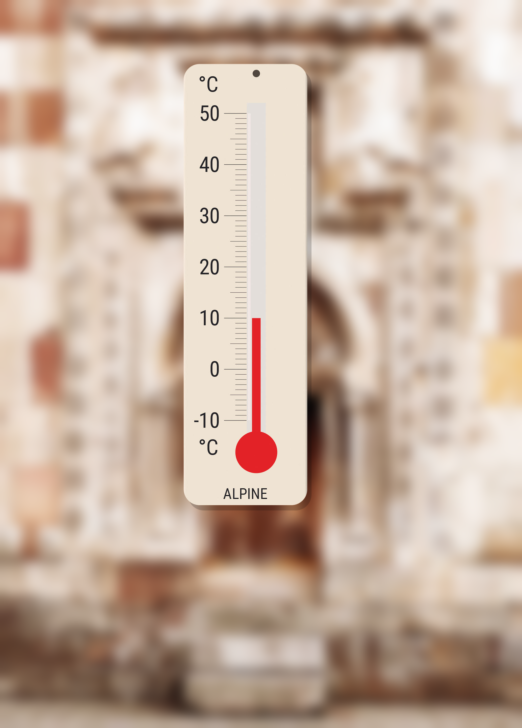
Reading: 10 °C
